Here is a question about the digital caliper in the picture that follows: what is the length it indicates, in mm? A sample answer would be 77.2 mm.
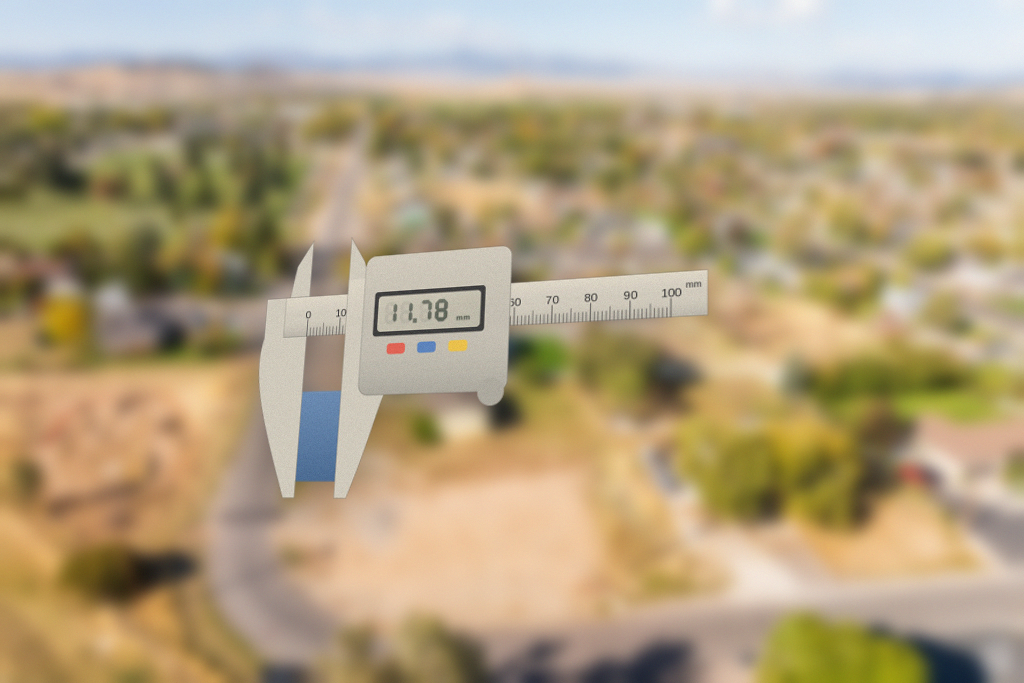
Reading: 11.78 mm
